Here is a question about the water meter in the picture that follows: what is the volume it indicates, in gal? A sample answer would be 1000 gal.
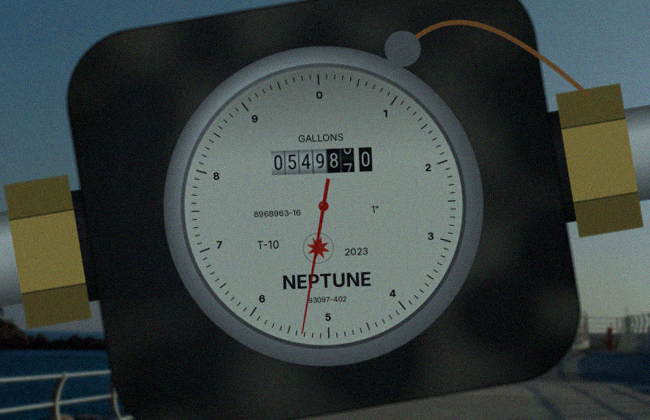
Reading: 549865.3 gal
